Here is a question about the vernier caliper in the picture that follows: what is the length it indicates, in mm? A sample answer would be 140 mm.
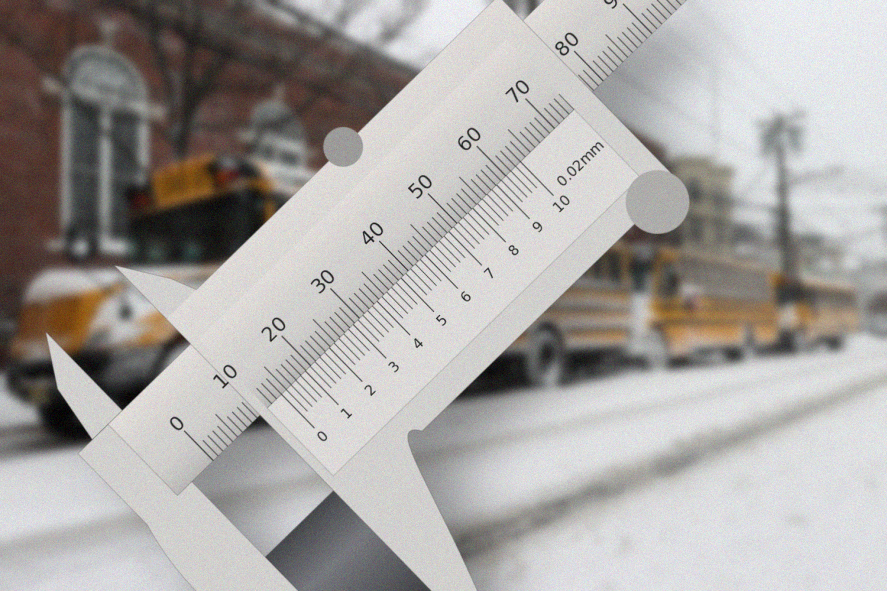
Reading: 14.0 mm
